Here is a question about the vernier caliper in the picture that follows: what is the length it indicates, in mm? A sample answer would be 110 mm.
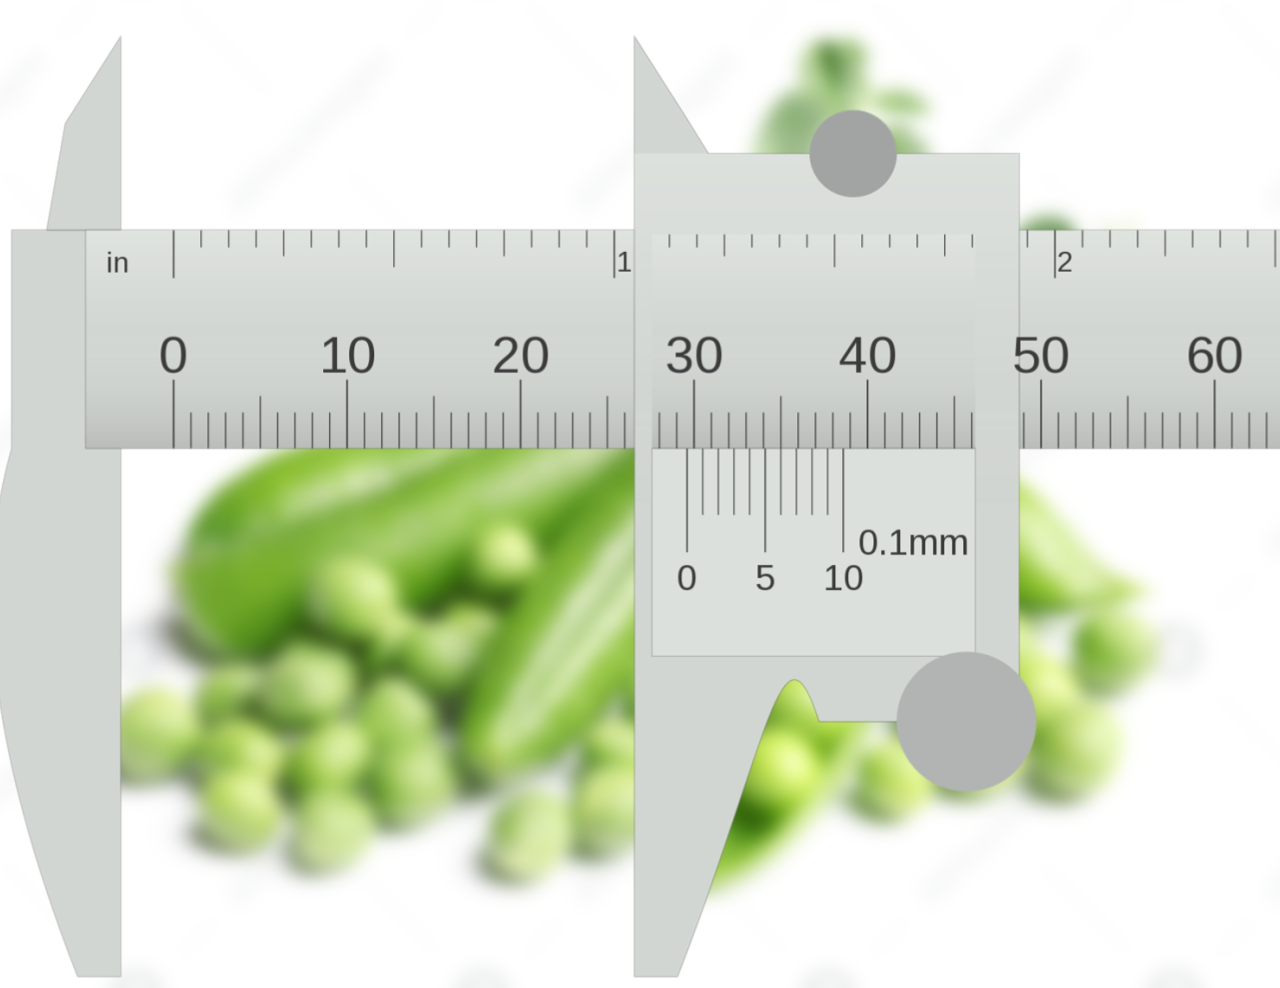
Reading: 29.6 mm
